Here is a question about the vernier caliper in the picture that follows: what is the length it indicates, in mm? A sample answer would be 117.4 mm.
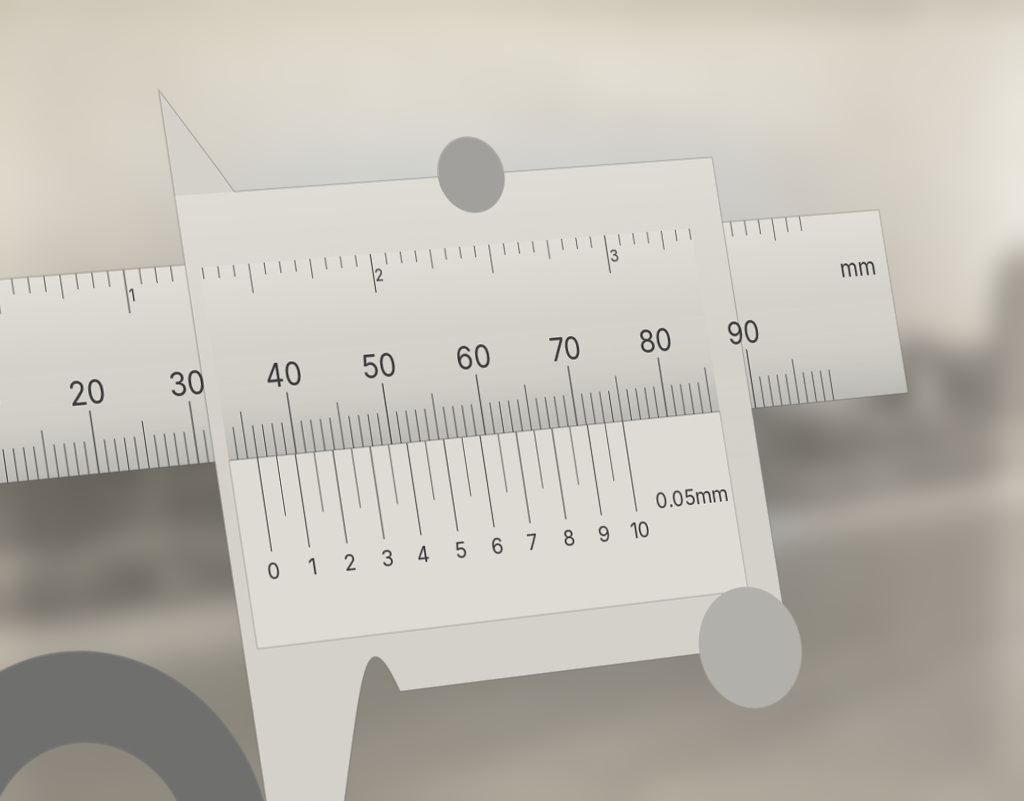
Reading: 36.0 mm
